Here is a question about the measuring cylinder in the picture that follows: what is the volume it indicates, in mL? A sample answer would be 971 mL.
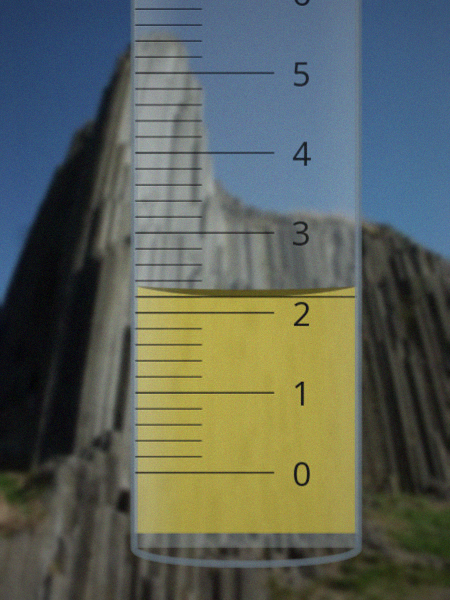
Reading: 2.2 mL
